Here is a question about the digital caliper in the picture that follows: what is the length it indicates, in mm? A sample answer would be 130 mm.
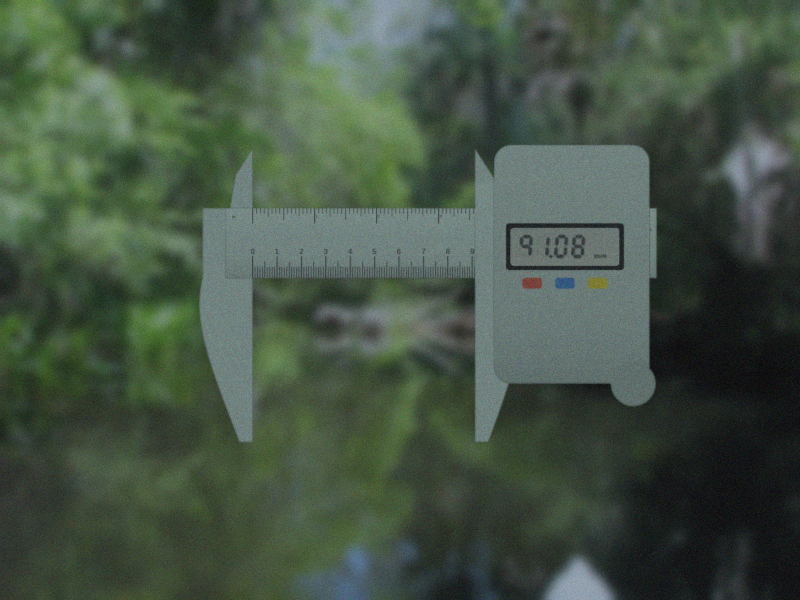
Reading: 91.08 mm
